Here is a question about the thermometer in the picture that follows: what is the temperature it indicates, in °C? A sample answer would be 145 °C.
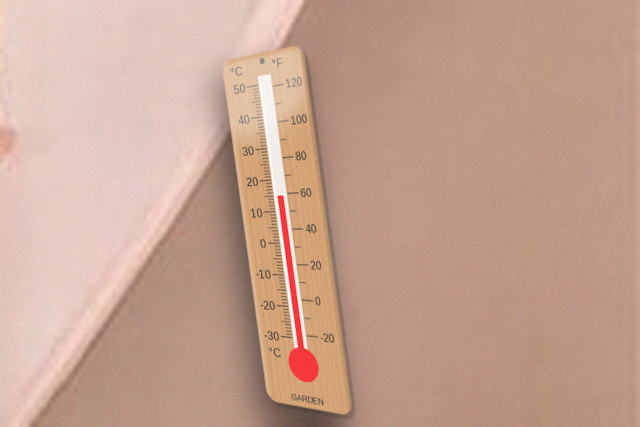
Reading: 15 °C
